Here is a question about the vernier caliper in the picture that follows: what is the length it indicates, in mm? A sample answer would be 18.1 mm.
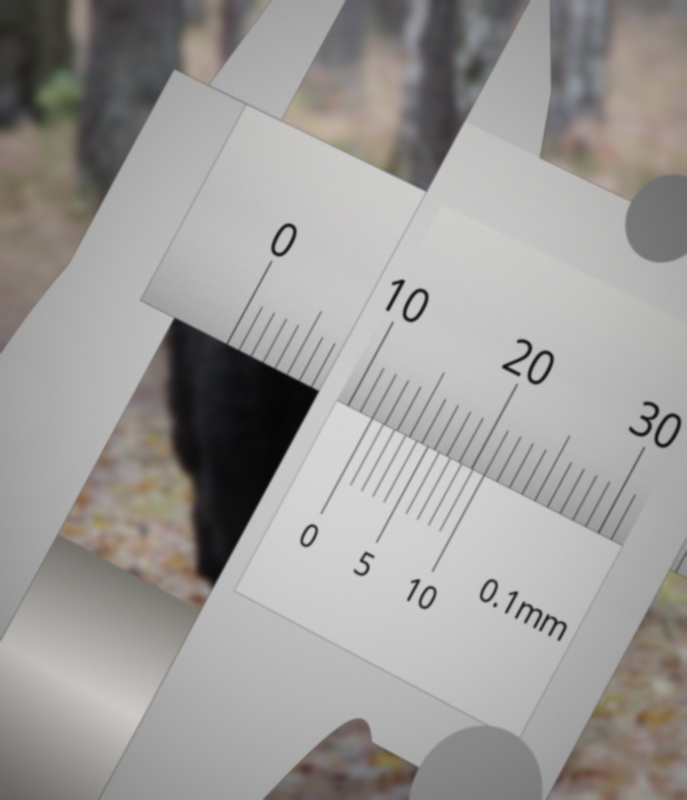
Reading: 12.0 mm
